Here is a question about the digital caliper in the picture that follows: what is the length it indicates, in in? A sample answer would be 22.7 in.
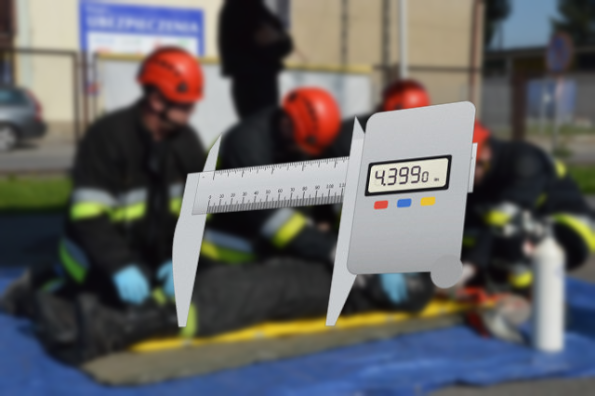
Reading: 4.3990 in
